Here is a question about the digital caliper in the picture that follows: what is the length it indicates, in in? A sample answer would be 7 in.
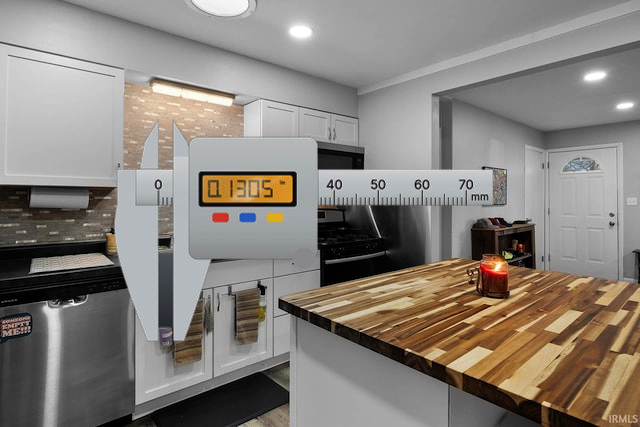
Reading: 0.1305 in
